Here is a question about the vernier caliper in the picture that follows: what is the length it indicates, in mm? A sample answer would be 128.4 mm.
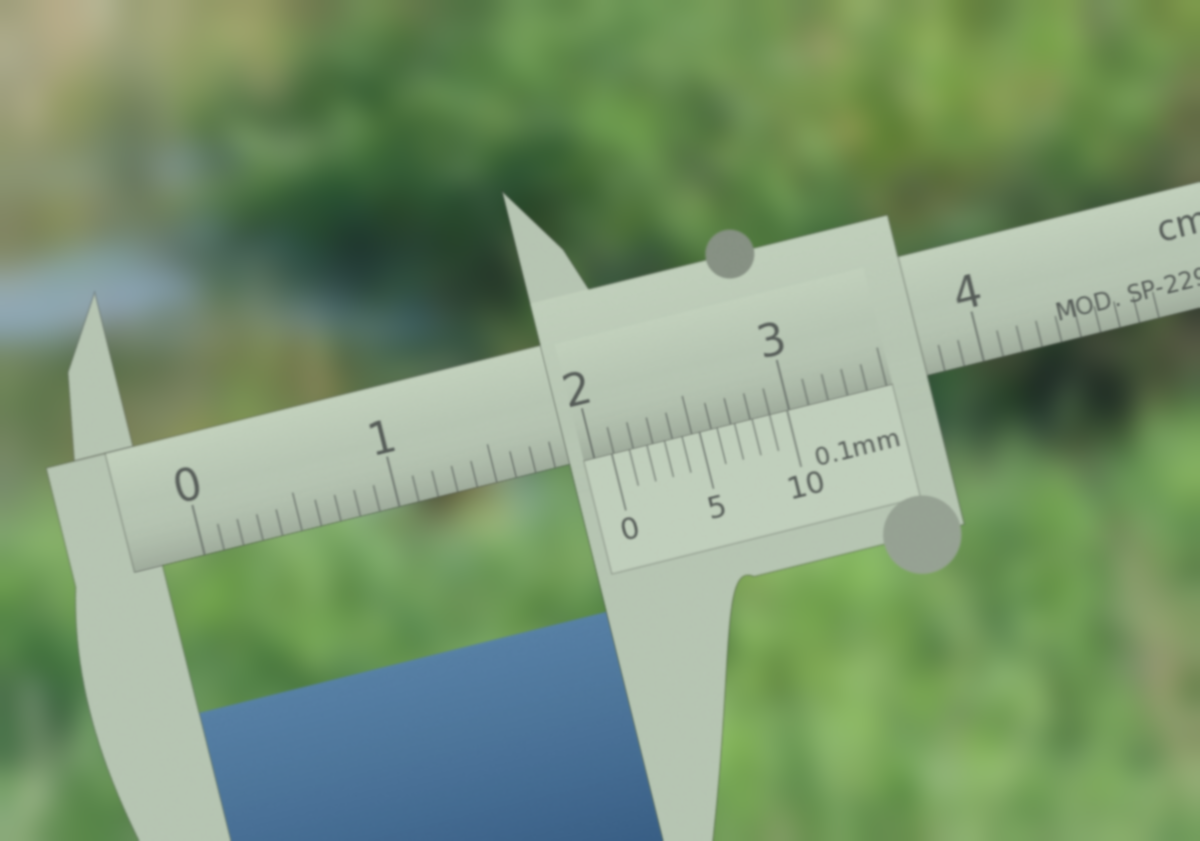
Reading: 20.9 mm
